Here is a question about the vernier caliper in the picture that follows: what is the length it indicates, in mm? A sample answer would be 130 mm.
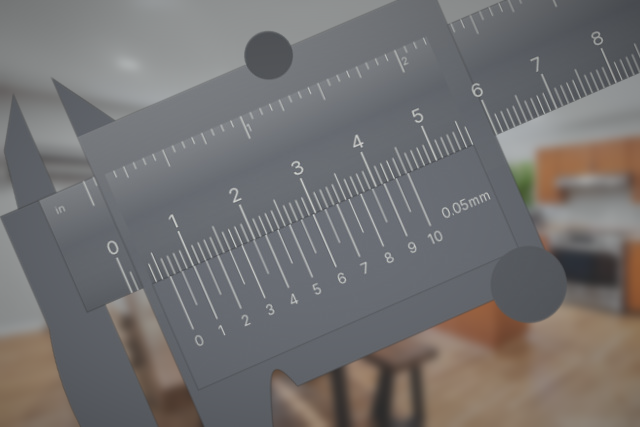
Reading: 6.2 mm
